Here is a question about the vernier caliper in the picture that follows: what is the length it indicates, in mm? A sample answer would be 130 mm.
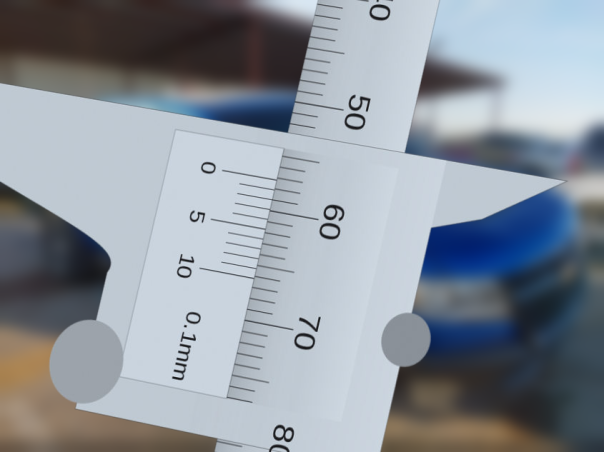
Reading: 57.2 mm
